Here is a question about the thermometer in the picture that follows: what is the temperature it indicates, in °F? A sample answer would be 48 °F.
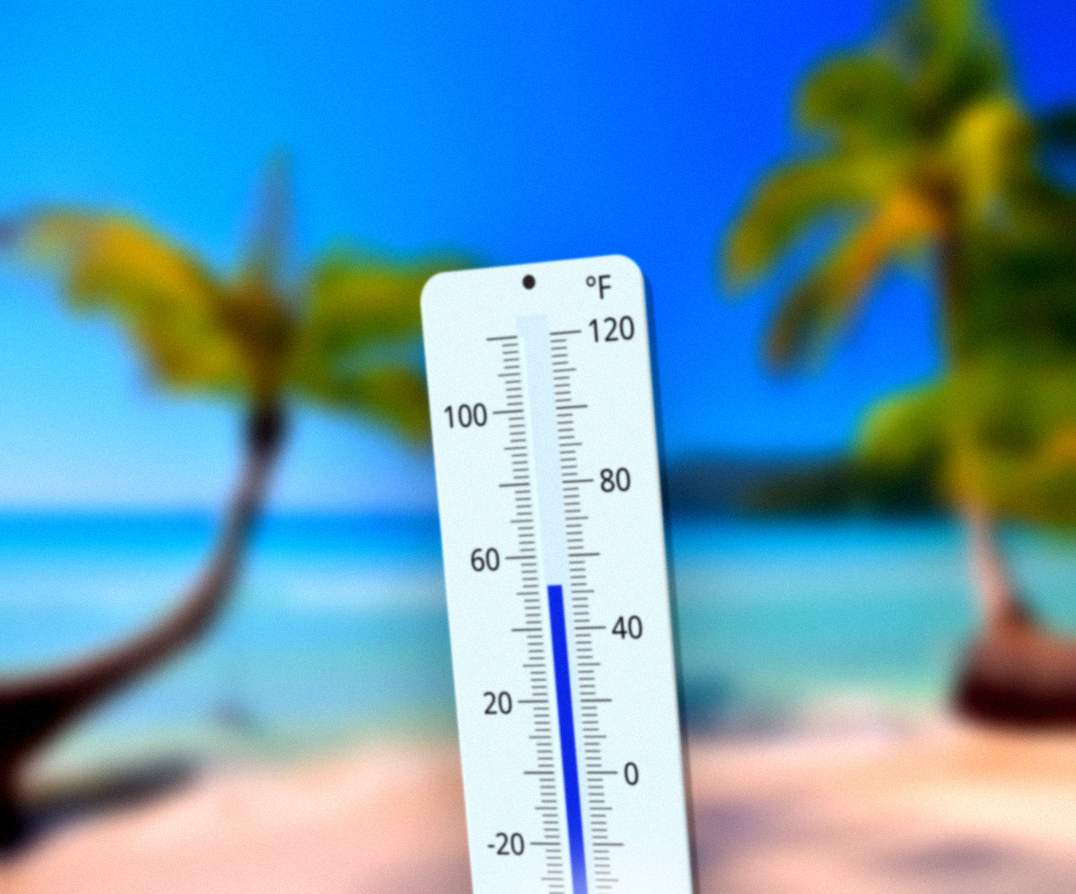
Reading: 52 °F
